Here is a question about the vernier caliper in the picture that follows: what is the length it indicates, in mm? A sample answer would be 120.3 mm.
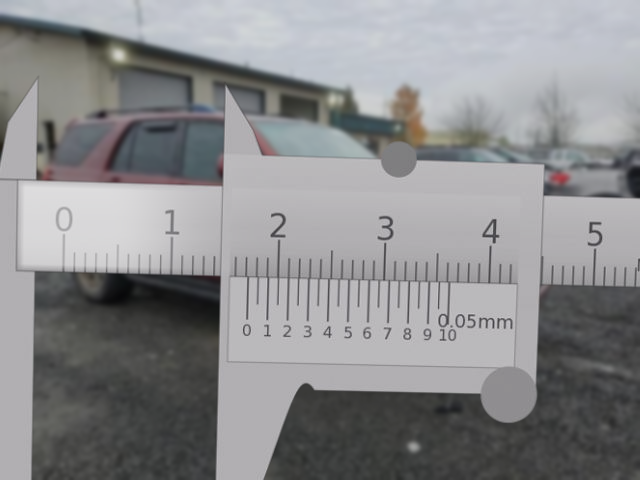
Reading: 17.2 mm
